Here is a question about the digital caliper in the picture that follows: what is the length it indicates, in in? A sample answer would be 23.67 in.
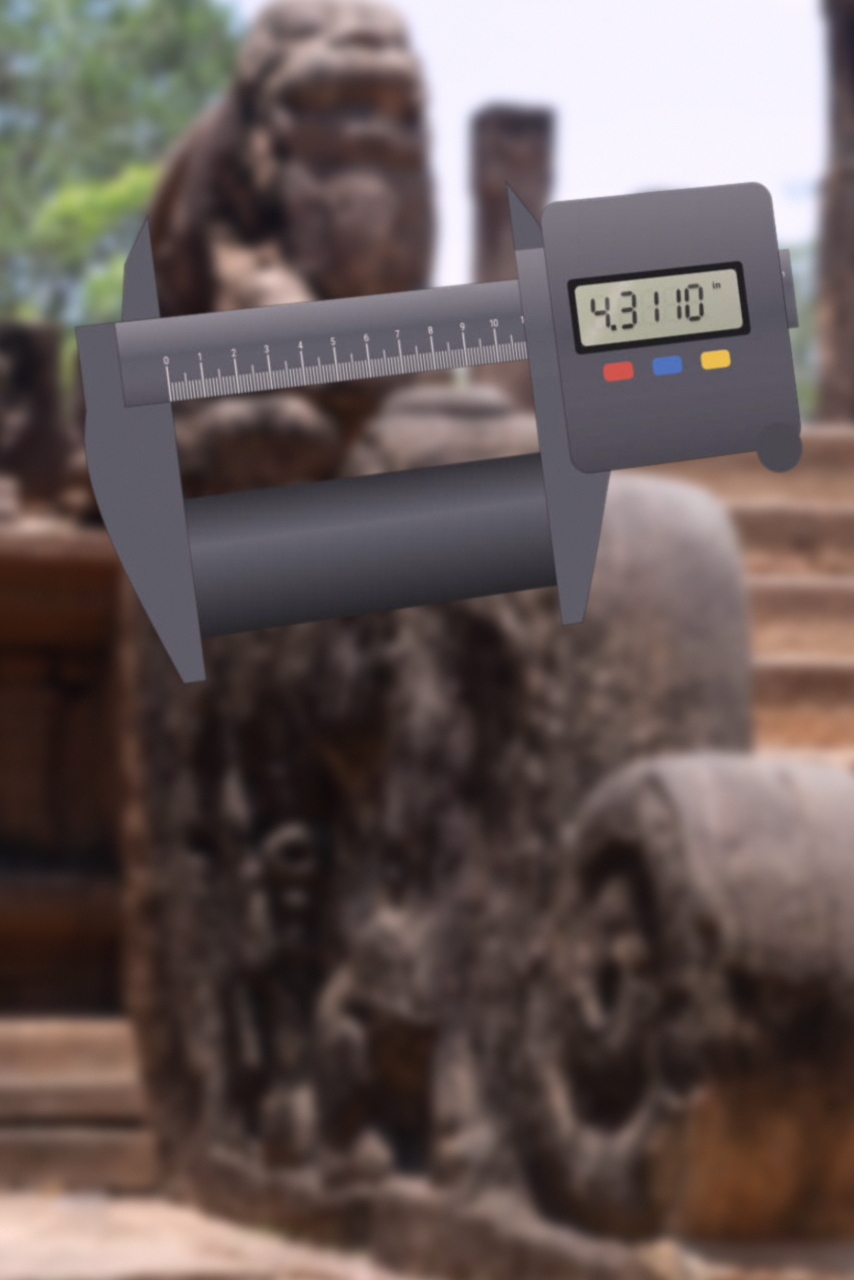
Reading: 4.3110 in
